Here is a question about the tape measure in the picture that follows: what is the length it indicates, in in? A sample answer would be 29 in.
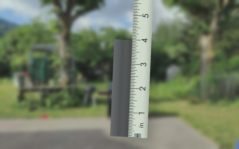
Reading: 4 in
